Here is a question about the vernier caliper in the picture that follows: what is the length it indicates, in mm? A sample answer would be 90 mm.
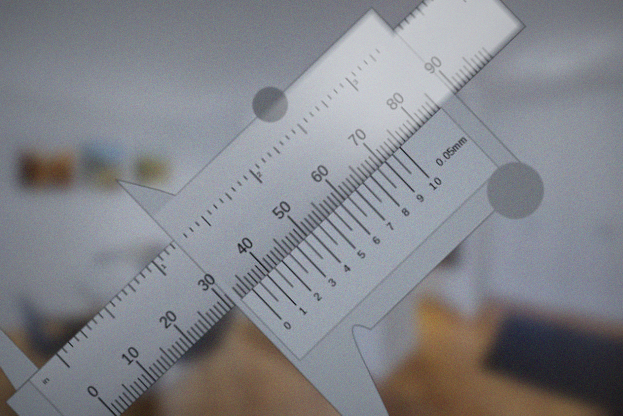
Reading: 35.5 mm
